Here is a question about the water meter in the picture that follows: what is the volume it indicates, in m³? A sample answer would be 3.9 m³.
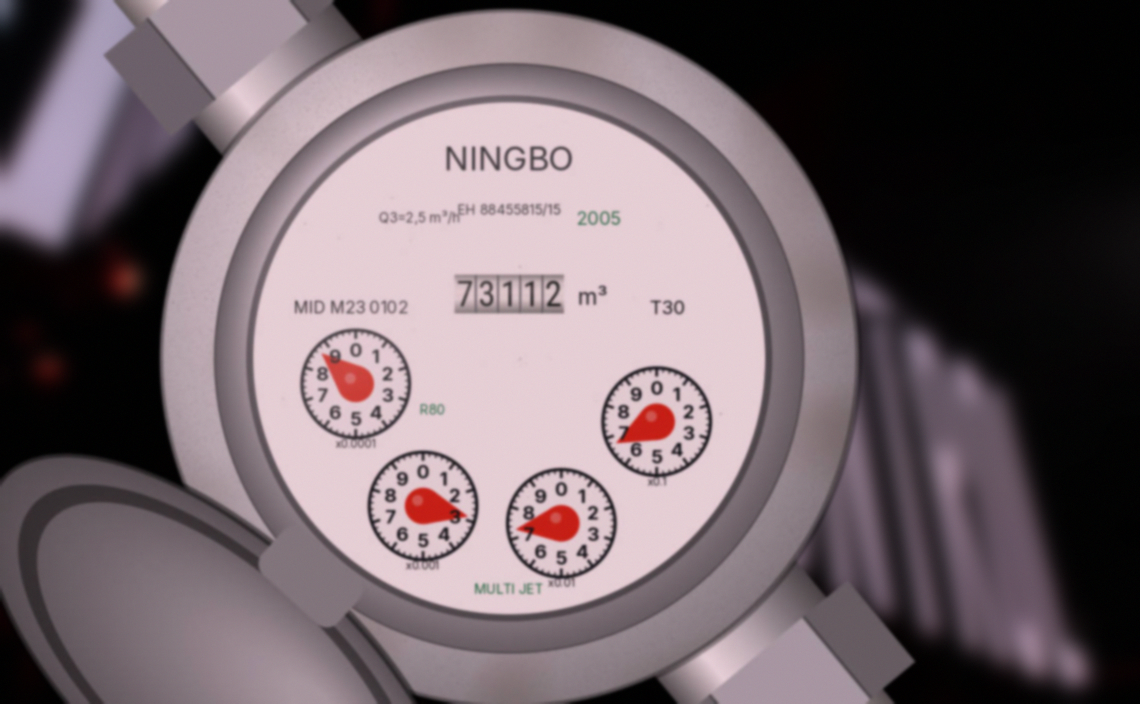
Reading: 73112.6728 m³
